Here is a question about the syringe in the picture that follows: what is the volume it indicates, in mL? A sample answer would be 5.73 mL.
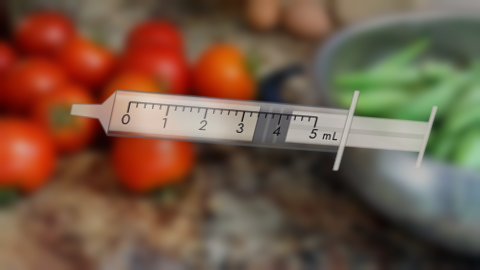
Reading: 3.4 mL
